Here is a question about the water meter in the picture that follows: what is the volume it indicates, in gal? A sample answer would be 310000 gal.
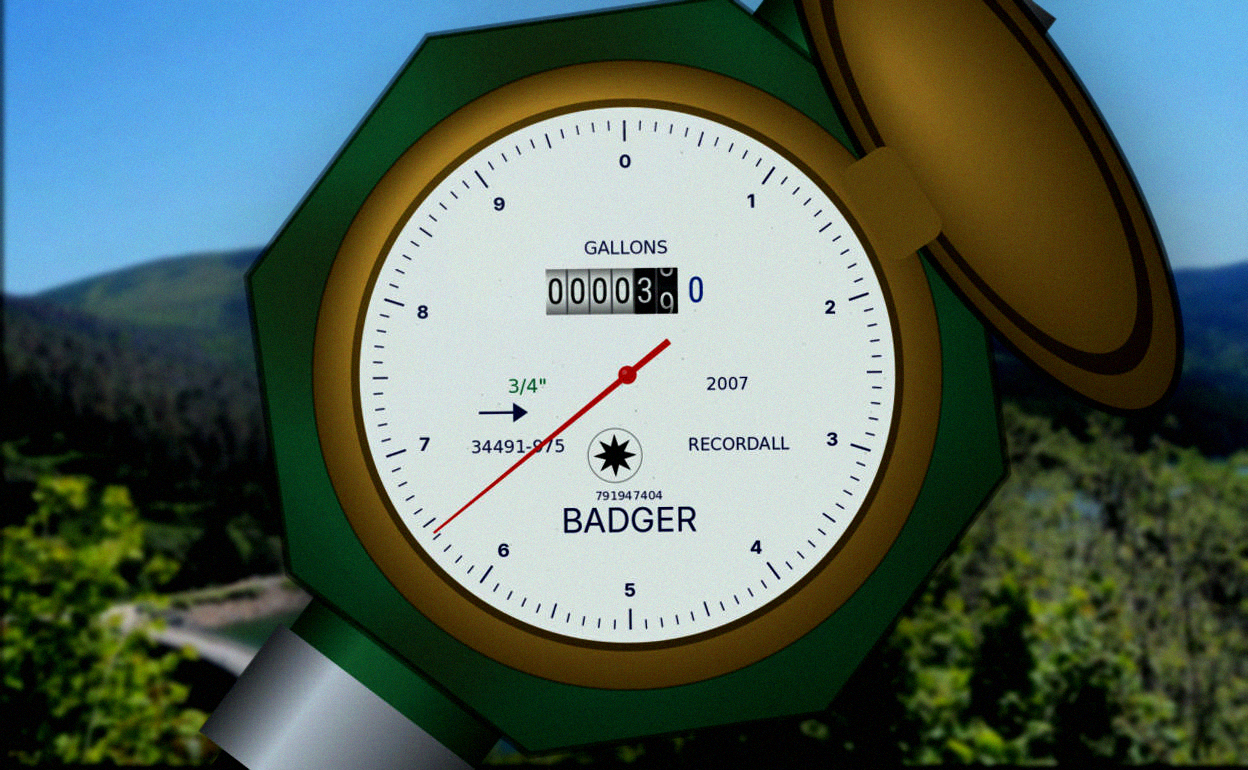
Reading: 386.4 gal
